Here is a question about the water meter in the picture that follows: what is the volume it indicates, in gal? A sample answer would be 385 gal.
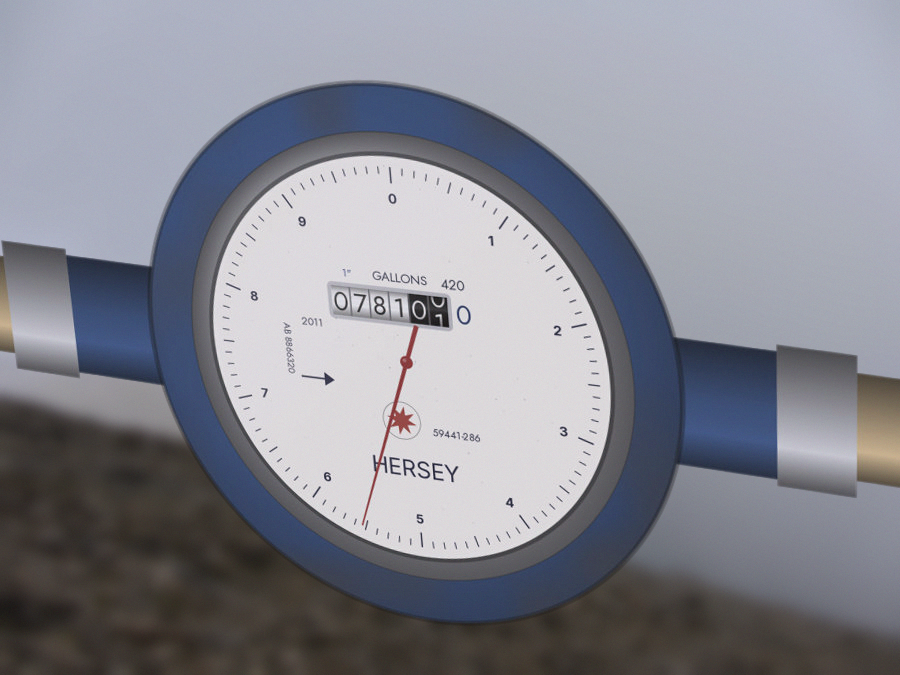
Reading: 781005.5 gal
